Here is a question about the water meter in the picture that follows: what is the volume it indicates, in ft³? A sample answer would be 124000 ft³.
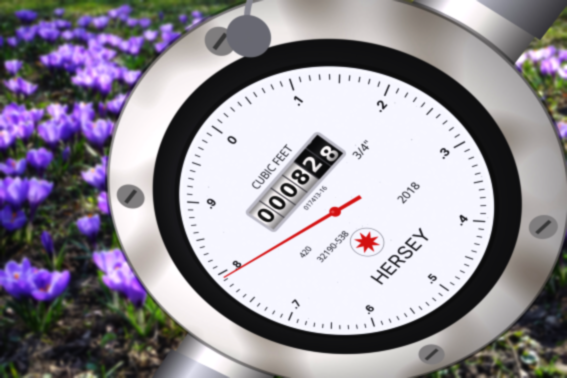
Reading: 827.79 ft³
